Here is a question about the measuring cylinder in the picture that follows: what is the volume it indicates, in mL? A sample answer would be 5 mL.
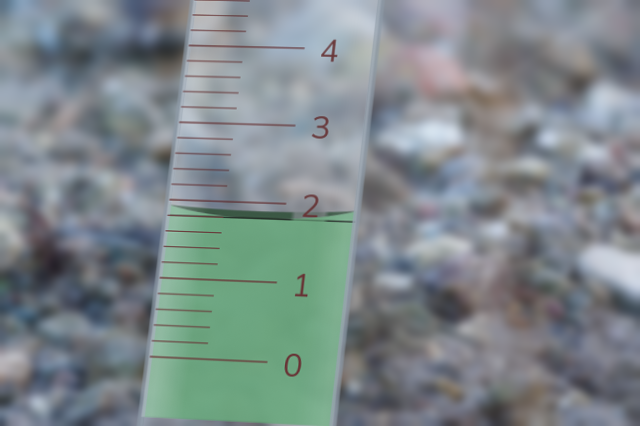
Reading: 1.8 mL
